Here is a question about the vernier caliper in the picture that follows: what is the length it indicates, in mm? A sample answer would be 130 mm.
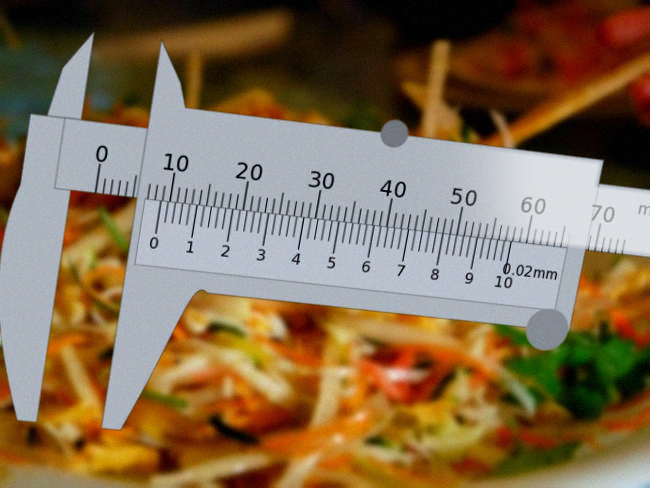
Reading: 8.8 mm
